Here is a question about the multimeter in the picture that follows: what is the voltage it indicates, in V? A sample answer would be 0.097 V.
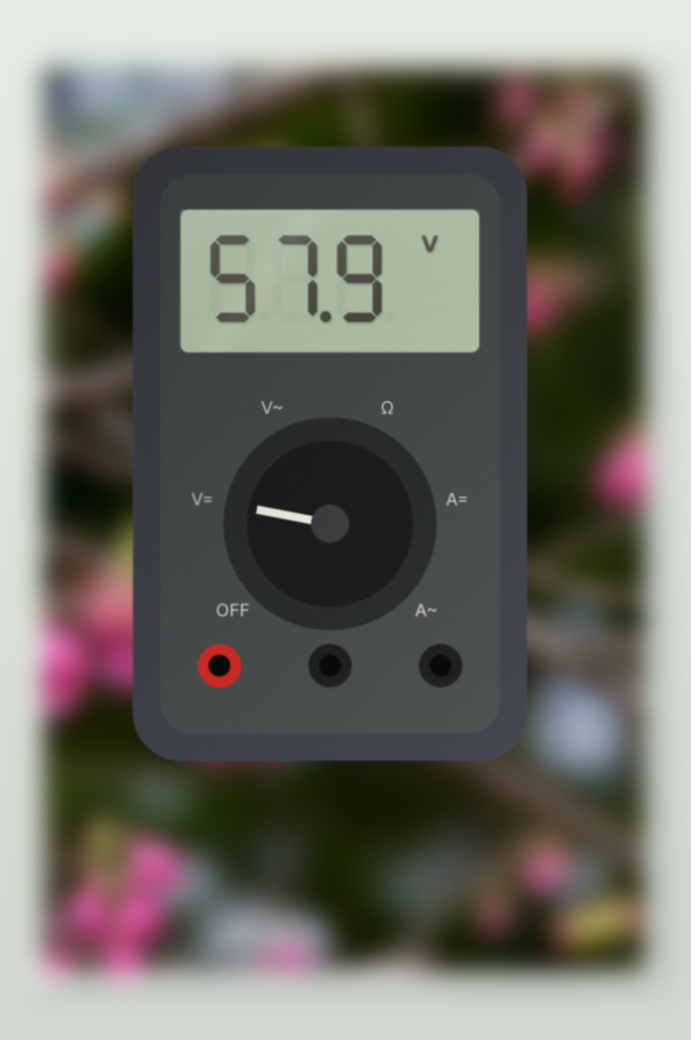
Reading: 57.9 V
